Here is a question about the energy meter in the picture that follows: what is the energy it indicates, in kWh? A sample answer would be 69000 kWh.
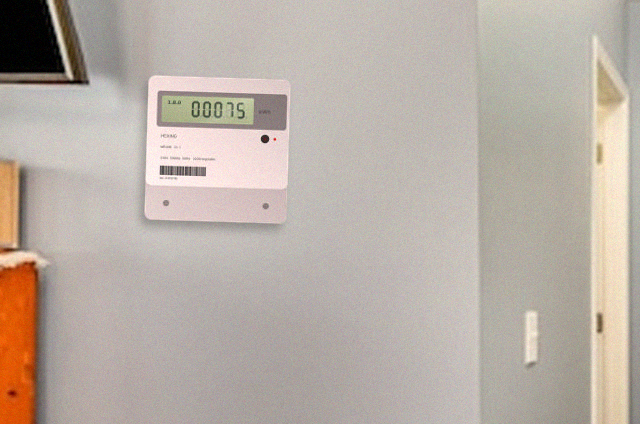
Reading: 75 kWh
